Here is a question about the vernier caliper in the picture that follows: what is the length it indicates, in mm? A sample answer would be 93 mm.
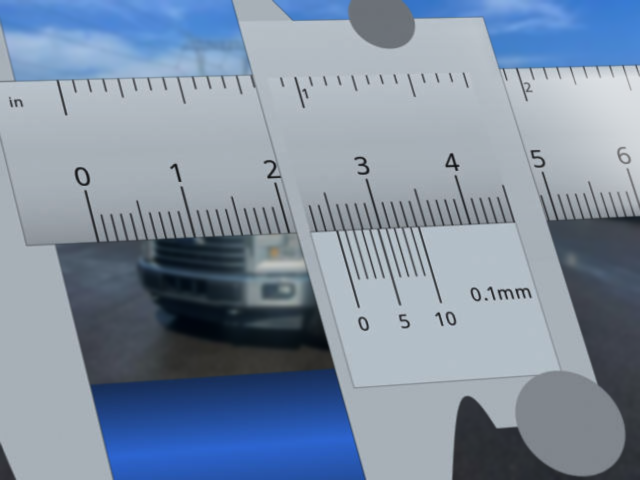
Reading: 25.2 mm
